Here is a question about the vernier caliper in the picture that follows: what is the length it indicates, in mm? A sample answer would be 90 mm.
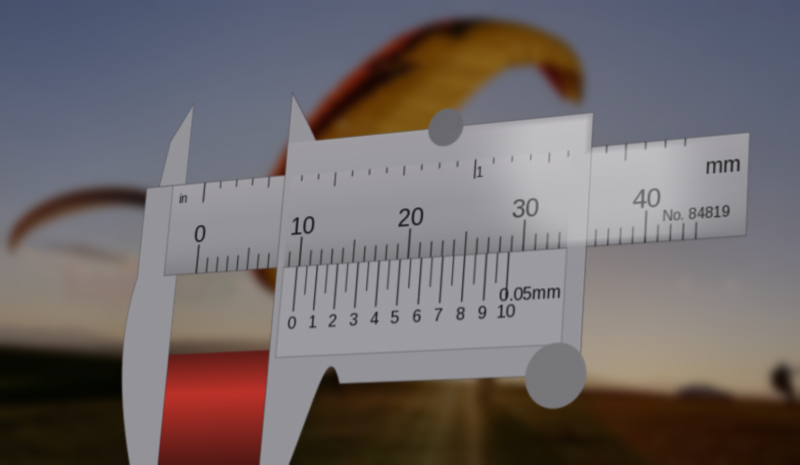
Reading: 9.8 mm
